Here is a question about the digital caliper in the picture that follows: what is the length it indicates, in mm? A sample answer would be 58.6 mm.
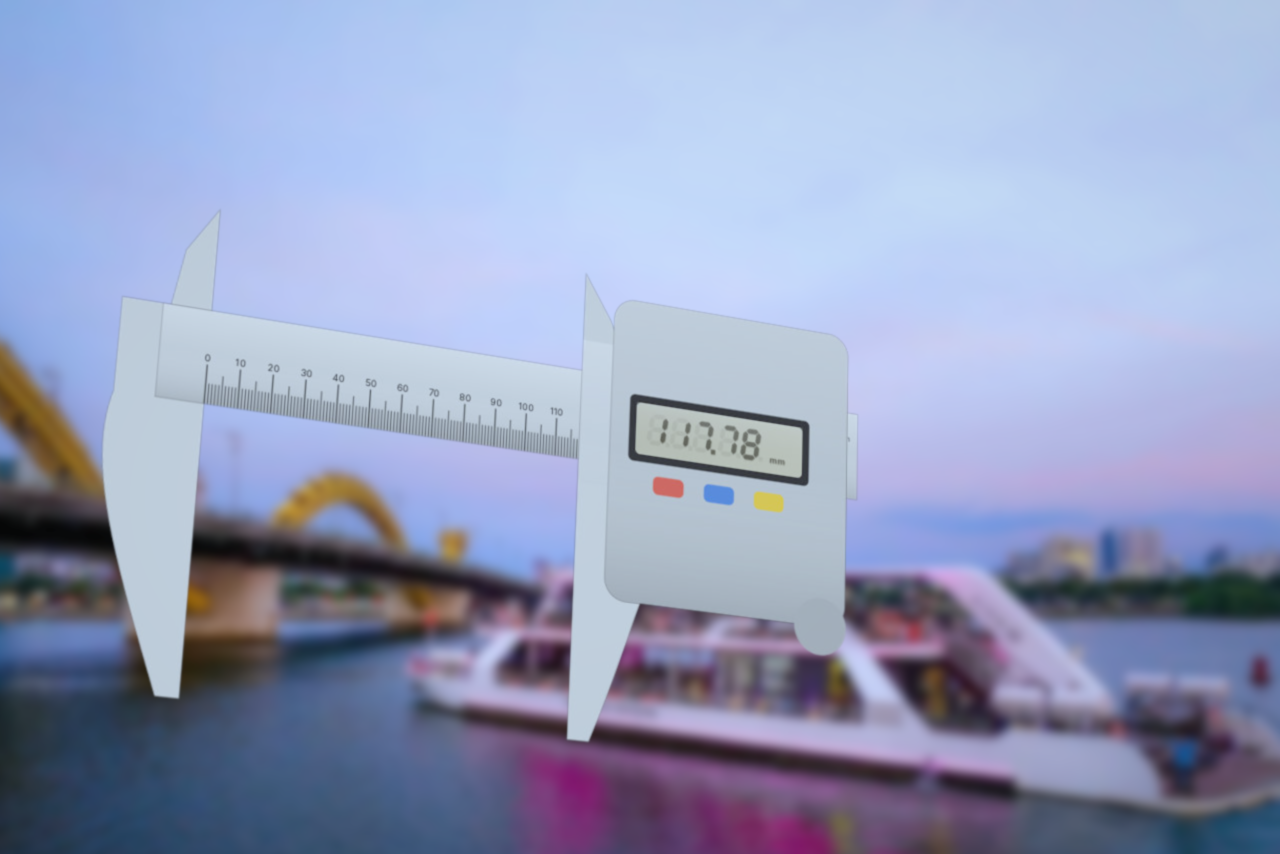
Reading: 117.78 mm
